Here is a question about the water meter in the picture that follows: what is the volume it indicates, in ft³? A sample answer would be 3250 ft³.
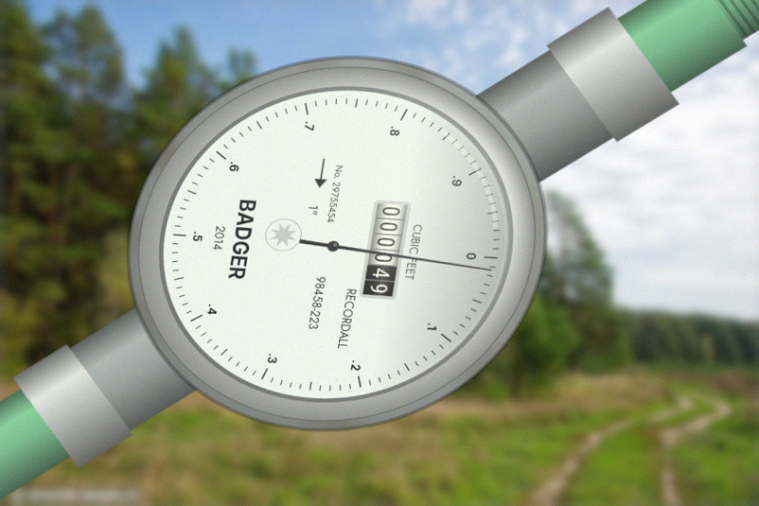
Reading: 49.01 ft³
